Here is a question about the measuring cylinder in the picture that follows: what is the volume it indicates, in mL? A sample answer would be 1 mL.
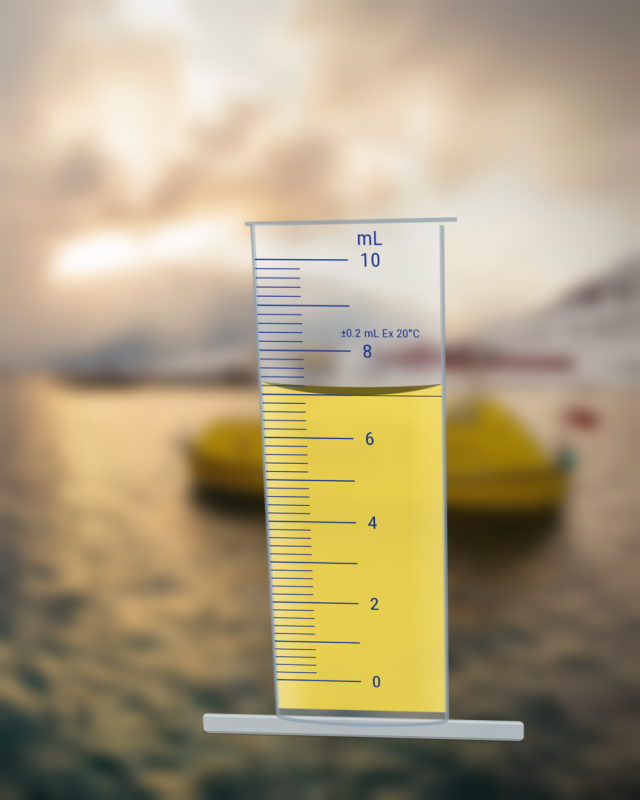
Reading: 7 mL
